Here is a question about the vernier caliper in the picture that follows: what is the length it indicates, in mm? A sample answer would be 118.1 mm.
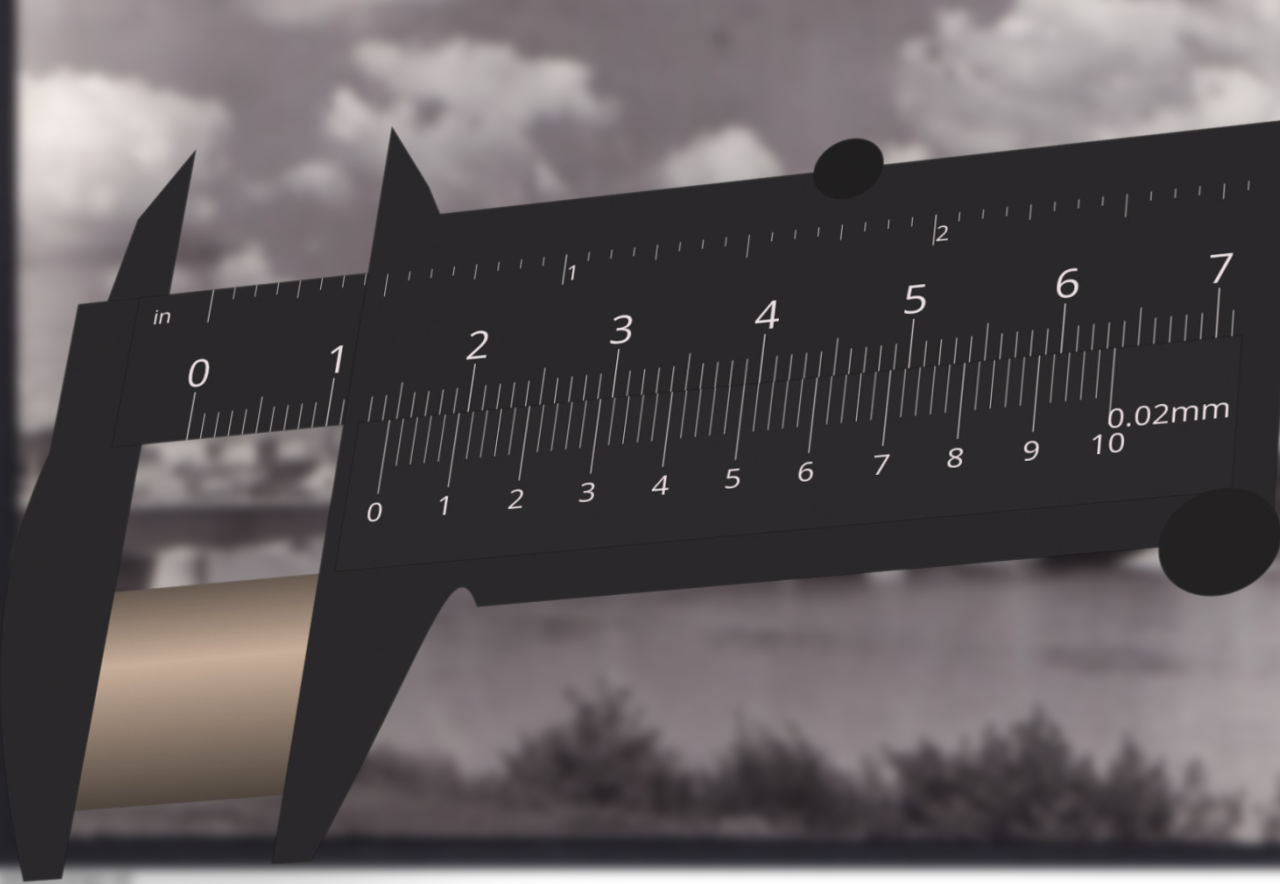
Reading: 14.5 mm
